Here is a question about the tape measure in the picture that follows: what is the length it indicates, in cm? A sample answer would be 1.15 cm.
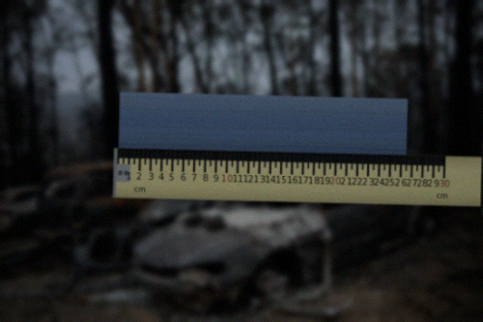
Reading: 26.5 cm
